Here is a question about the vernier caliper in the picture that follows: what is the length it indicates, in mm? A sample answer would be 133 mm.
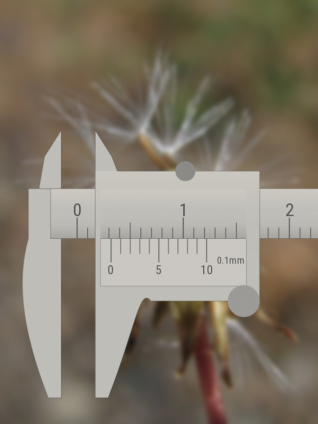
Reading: 3.2 mm
